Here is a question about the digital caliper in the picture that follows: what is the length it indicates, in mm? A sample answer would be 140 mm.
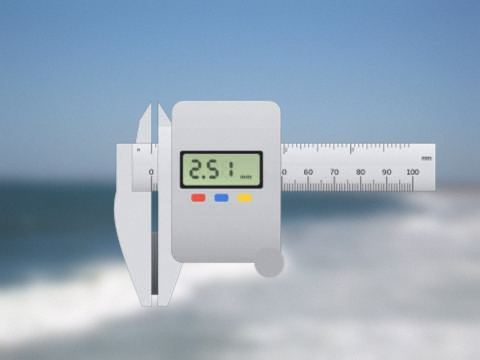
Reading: 2.51 mm
